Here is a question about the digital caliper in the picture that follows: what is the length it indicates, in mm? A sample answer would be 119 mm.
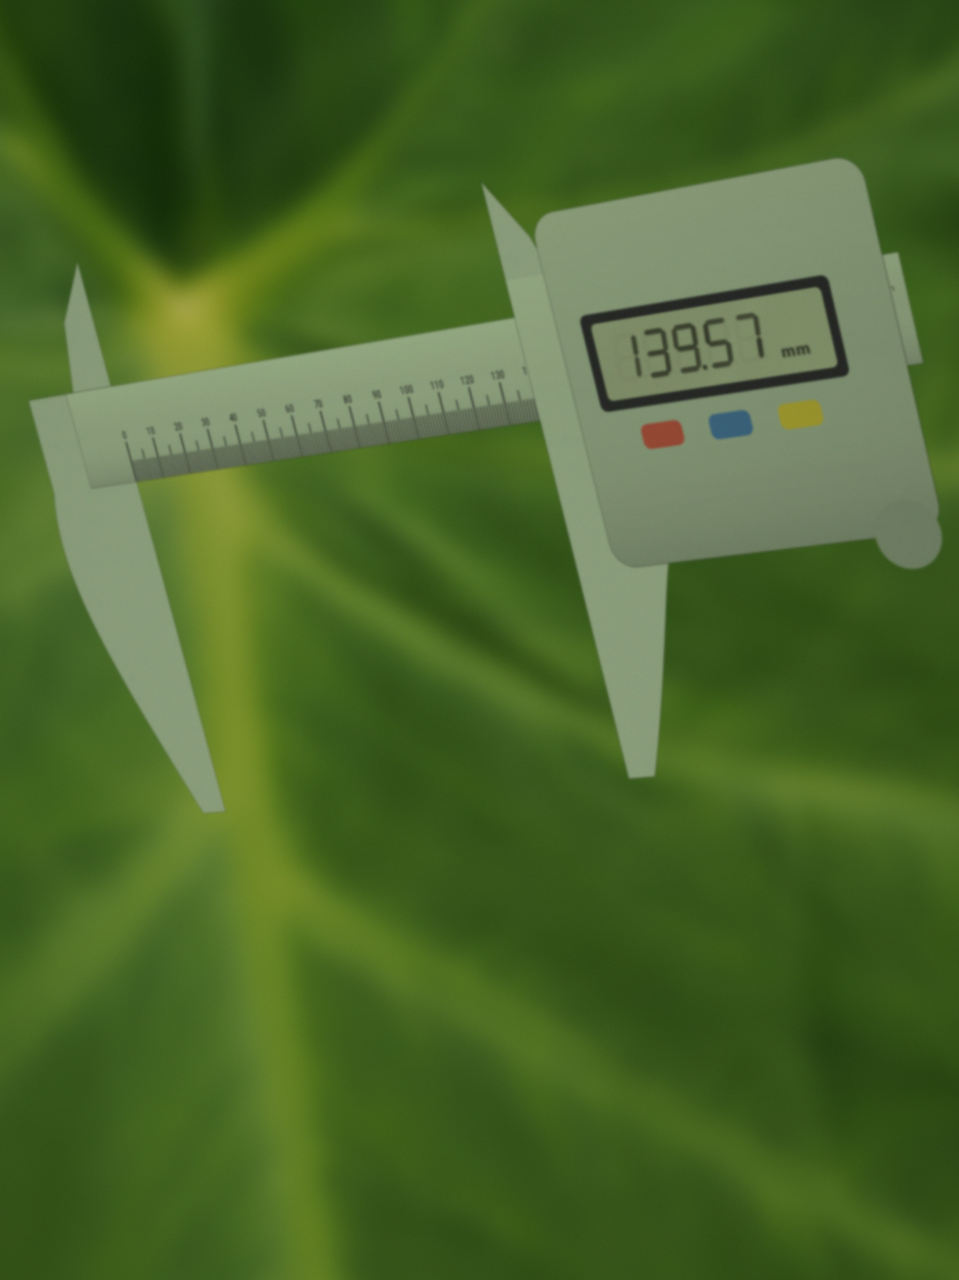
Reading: 139.57 mm
